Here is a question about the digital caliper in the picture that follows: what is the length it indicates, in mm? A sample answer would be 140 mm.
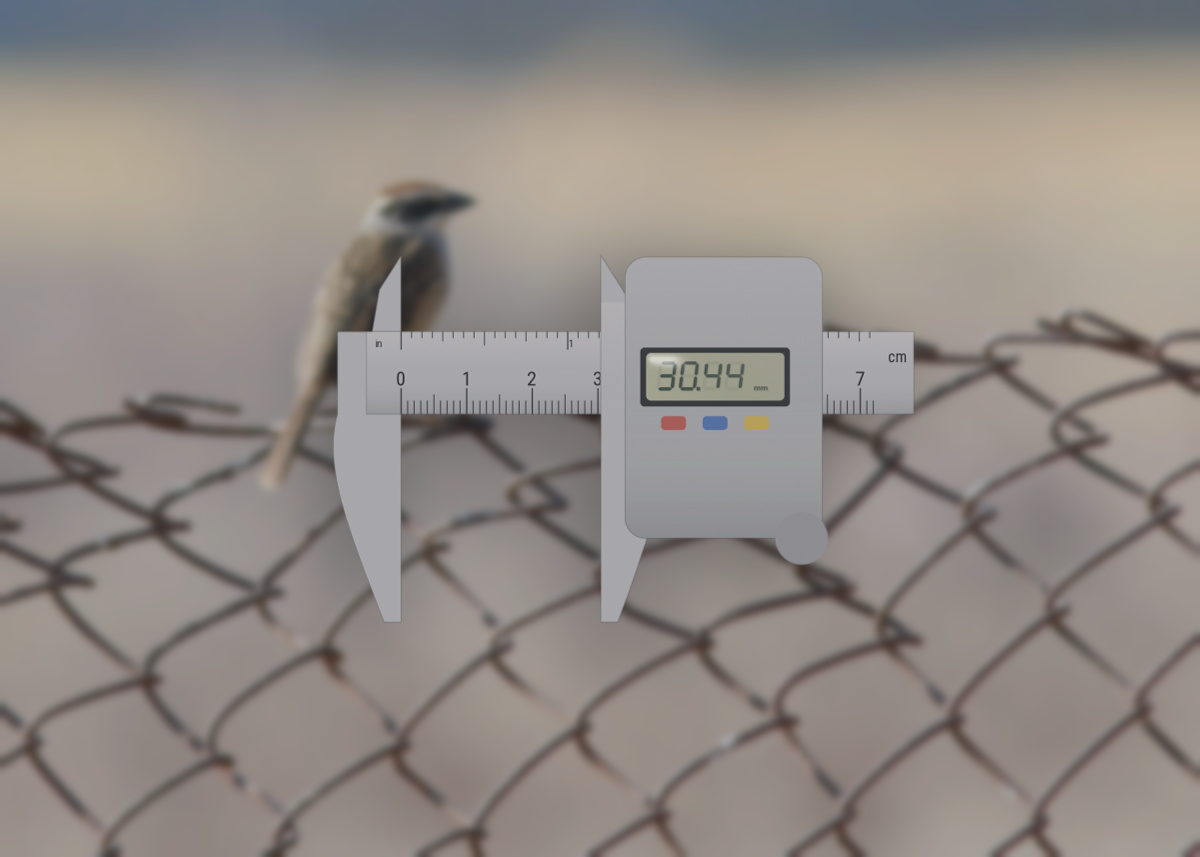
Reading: 30.44 mm
